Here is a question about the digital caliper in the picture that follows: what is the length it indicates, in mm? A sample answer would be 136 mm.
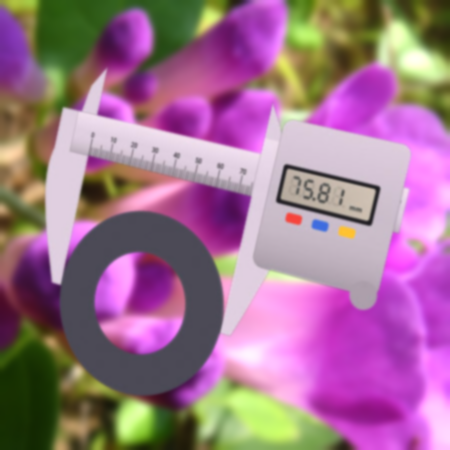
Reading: 75.81 mm
